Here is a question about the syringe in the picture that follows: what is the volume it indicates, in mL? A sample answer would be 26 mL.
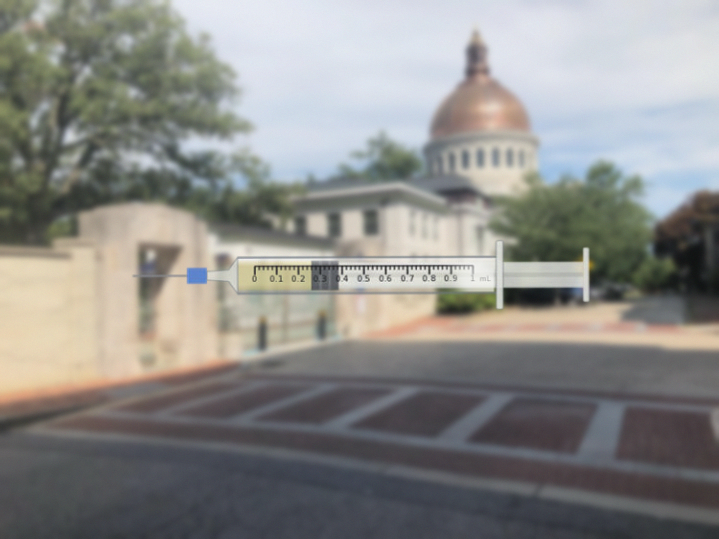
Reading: 0.26 mL
